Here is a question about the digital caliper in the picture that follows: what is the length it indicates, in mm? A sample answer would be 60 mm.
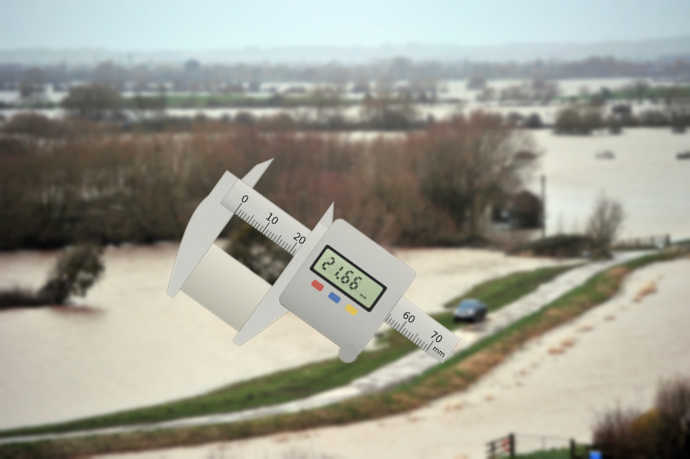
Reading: 21.66 mm
